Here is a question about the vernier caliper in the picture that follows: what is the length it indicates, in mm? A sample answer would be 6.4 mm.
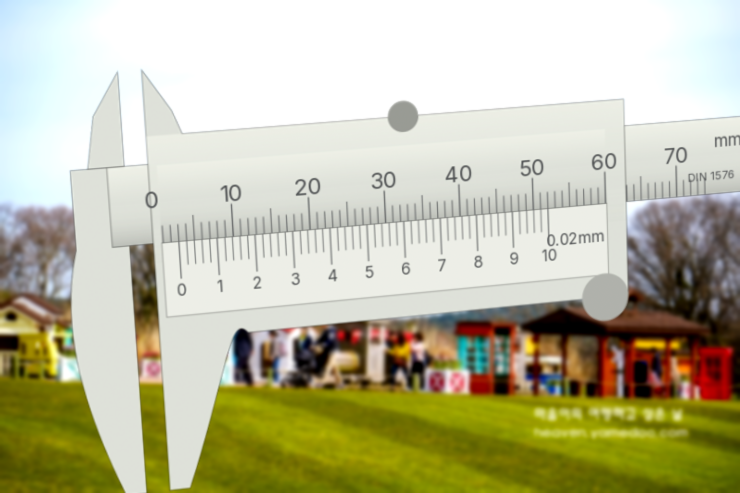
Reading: 3.0 mm
